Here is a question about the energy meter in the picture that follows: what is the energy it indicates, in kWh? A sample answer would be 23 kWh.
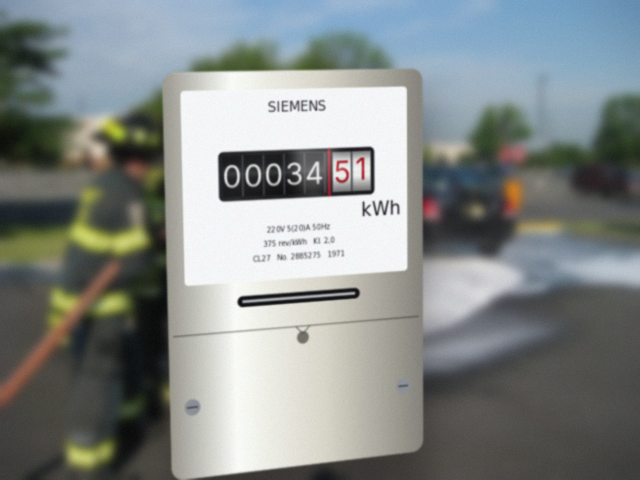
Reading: 34.51 kWh
